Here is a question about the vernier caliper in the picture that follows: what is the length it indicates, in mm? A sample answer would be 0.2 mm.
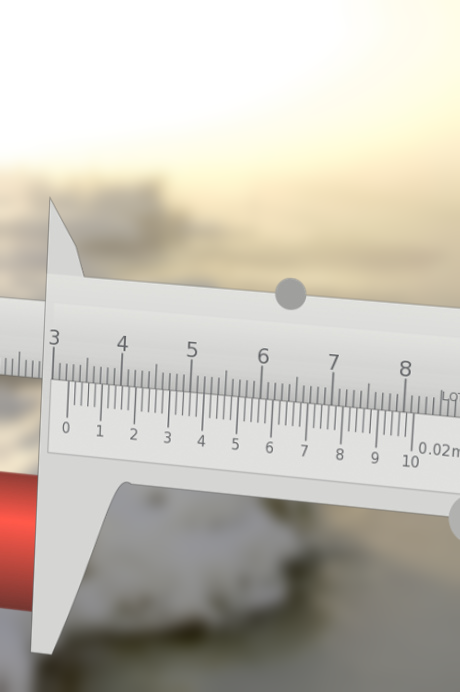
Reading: 32.4 mm
